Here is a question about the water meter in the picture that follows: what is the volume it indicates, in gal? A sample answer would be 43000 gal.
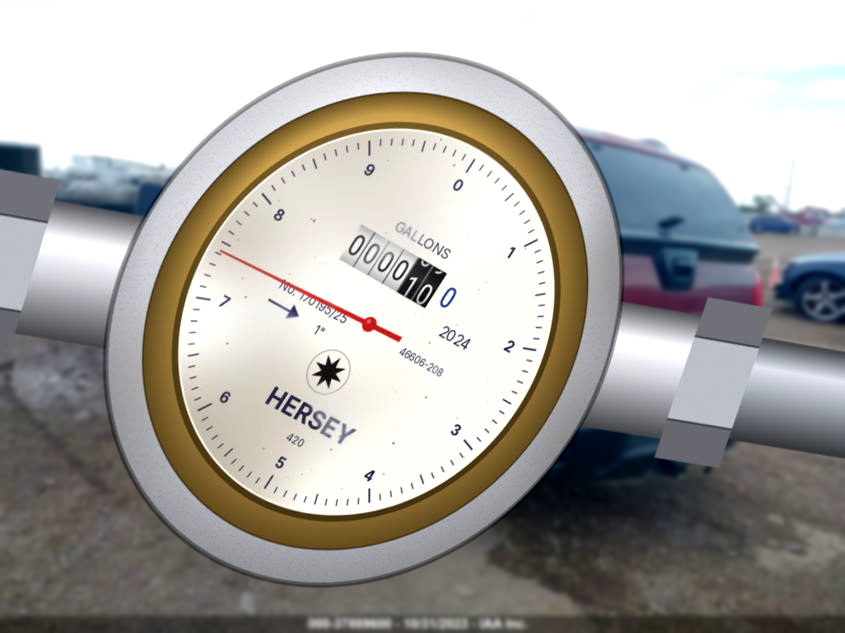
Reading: 97.4 gal
